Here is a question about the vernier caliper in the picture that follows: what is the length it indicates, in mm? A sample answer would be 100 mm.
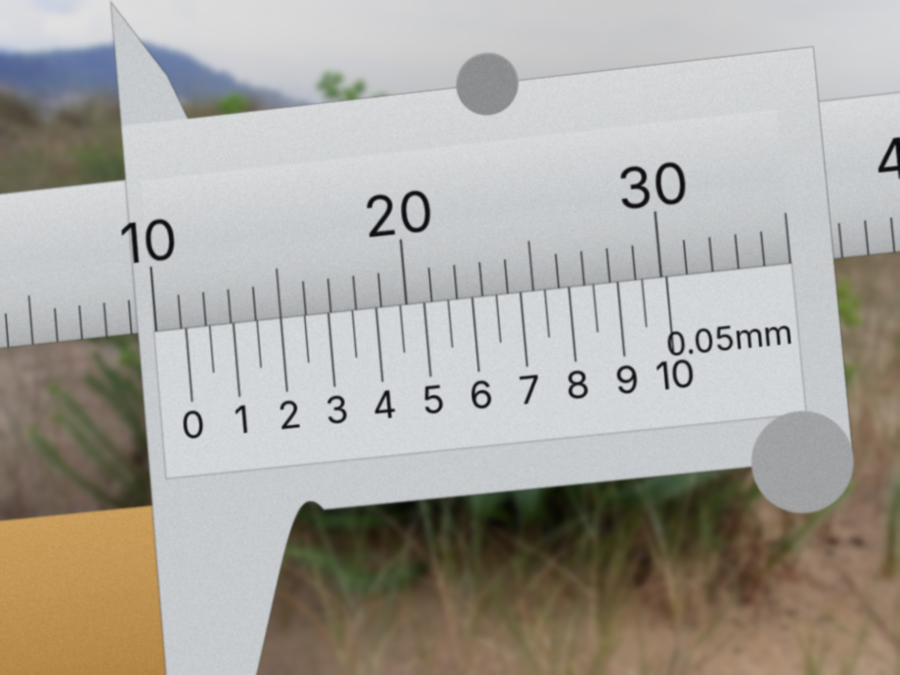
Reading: 11.2 mm
